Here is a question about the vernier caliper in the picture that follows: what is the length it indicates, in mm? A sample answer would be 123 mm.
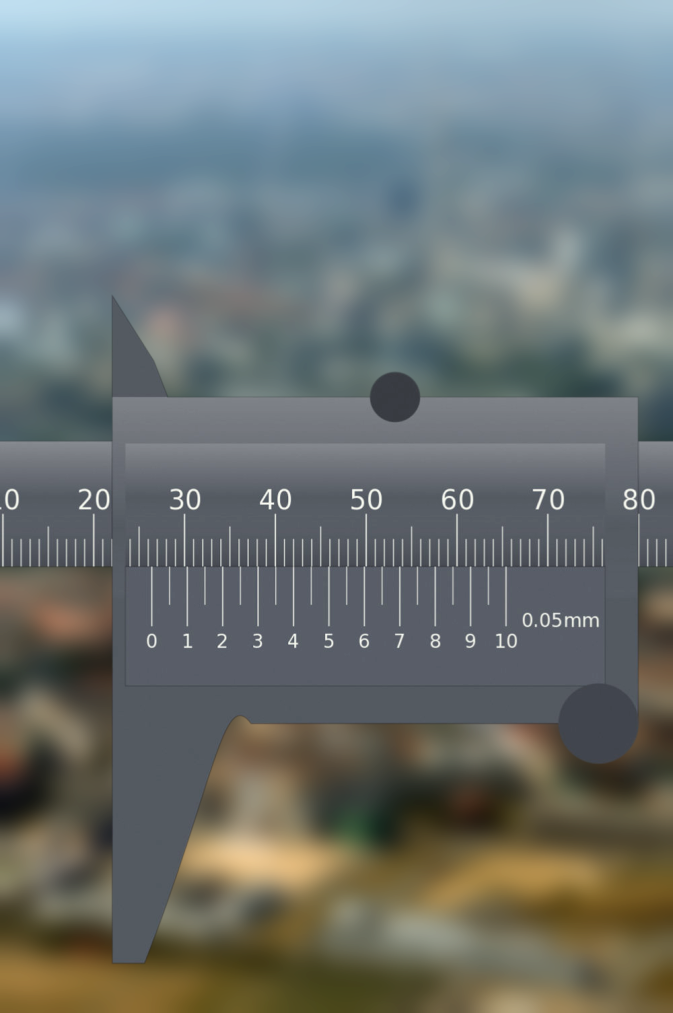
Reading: 26.4 mm
